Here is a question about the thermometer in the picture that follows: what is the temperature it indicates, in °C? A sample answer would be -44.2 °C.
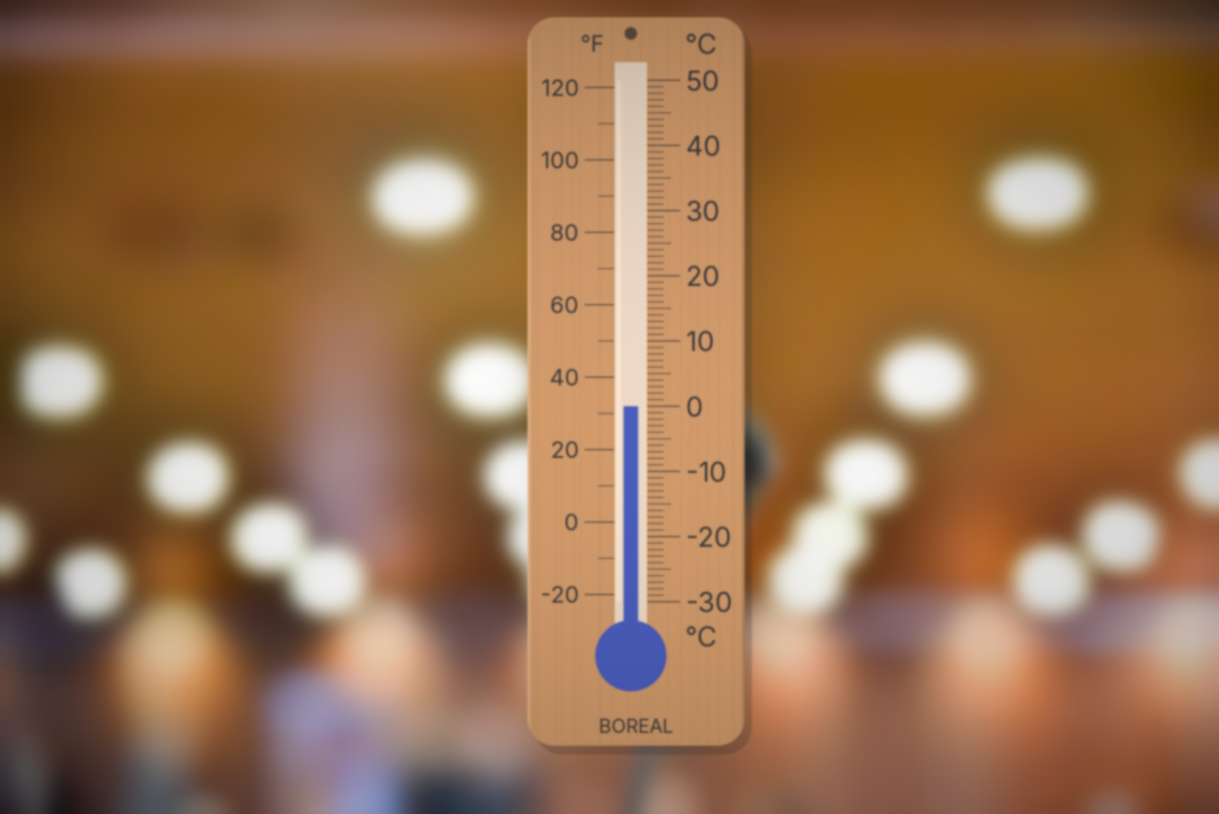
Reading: 0 °C
